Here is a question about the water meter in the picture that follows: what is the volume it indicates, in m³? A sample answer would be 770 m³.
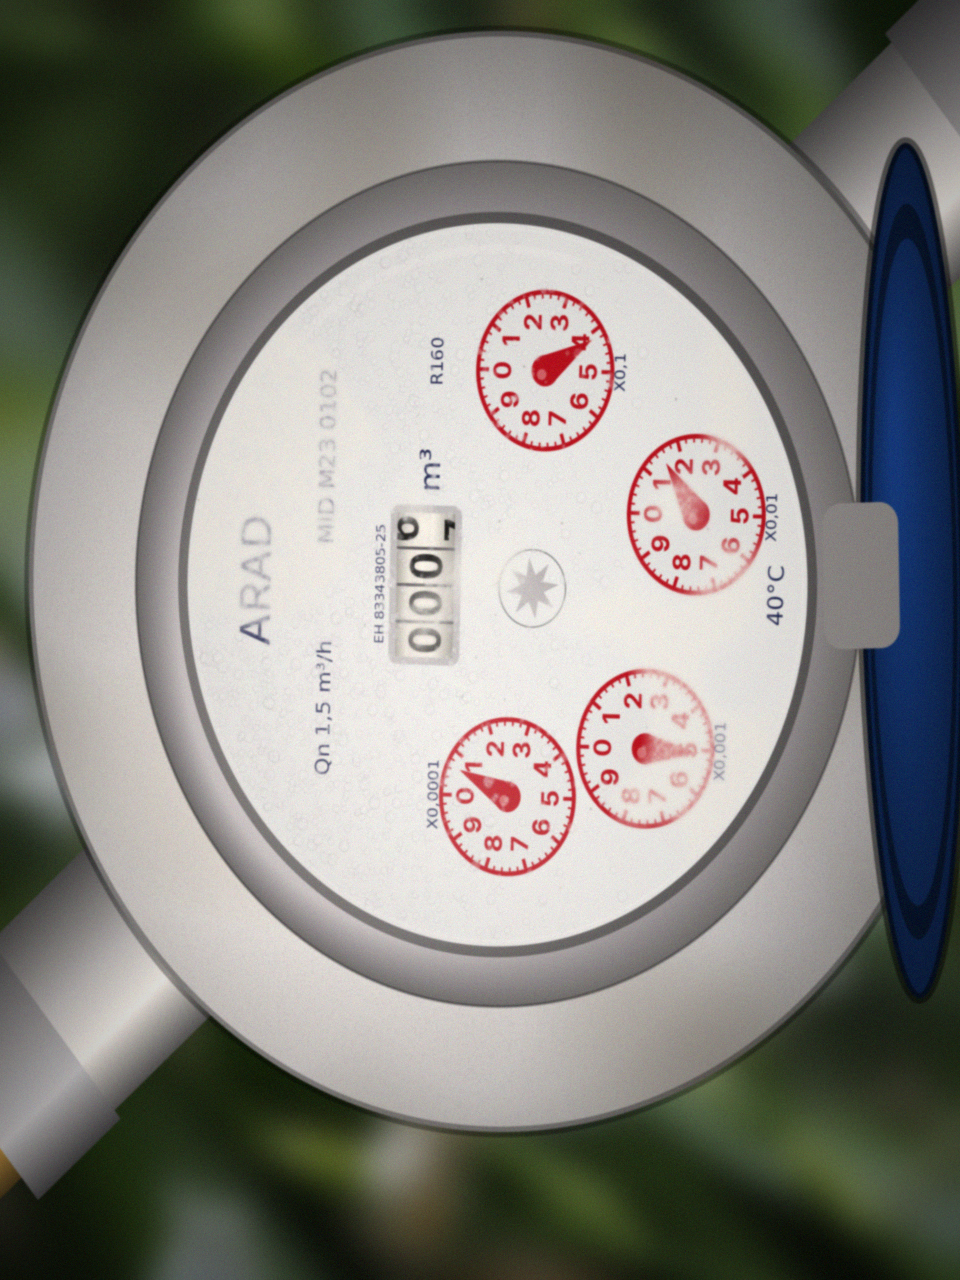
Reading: 6.4150 m³
